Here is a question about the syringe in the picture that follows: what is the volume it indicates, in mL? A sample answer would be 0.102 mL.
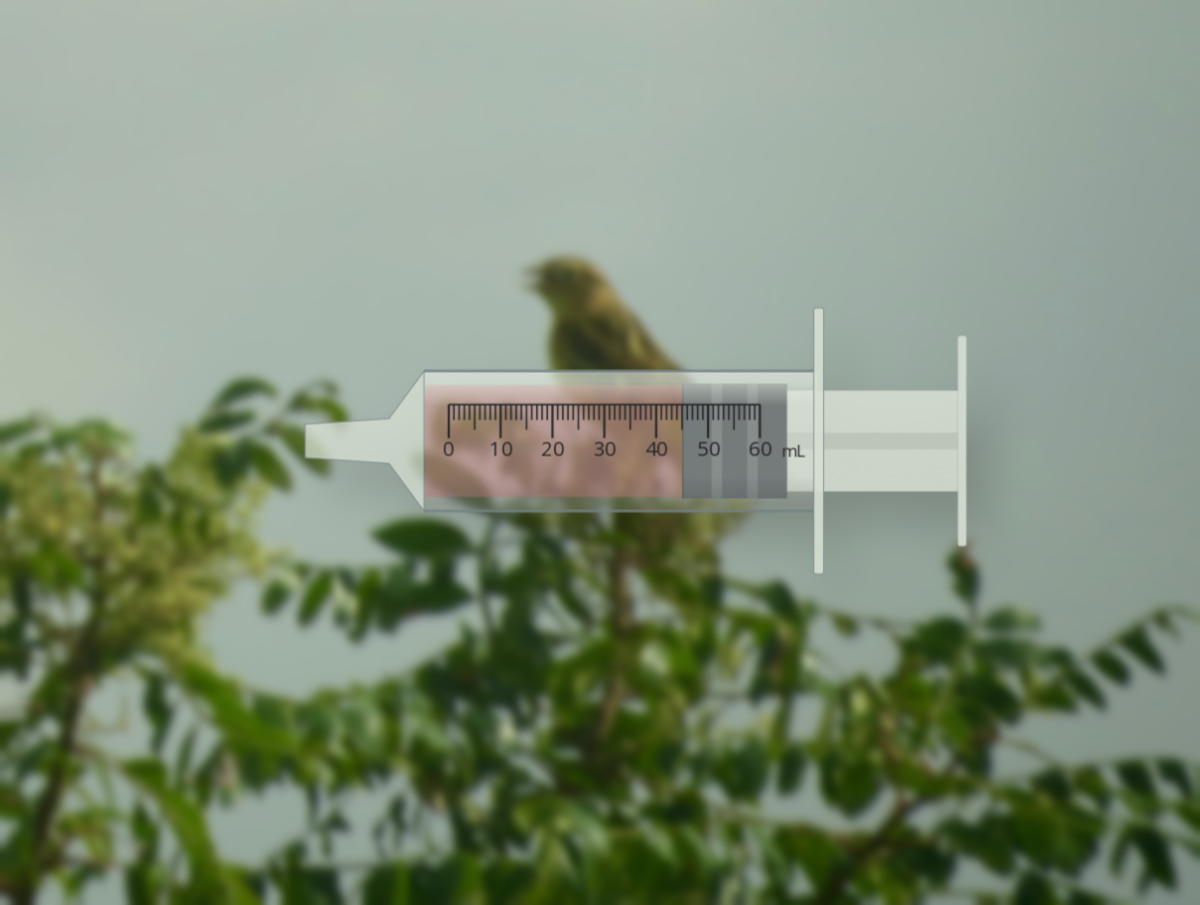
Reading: 45 mL
